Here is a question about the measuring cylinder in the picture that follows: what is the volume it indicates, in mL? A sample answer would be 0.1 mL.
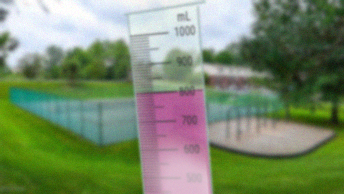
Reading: 800 mL
